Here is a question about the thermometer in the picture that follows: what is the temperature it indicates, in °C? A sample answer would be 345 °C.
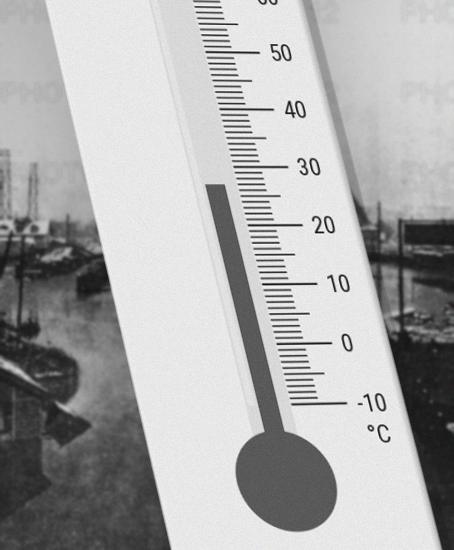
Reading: 27 °C
